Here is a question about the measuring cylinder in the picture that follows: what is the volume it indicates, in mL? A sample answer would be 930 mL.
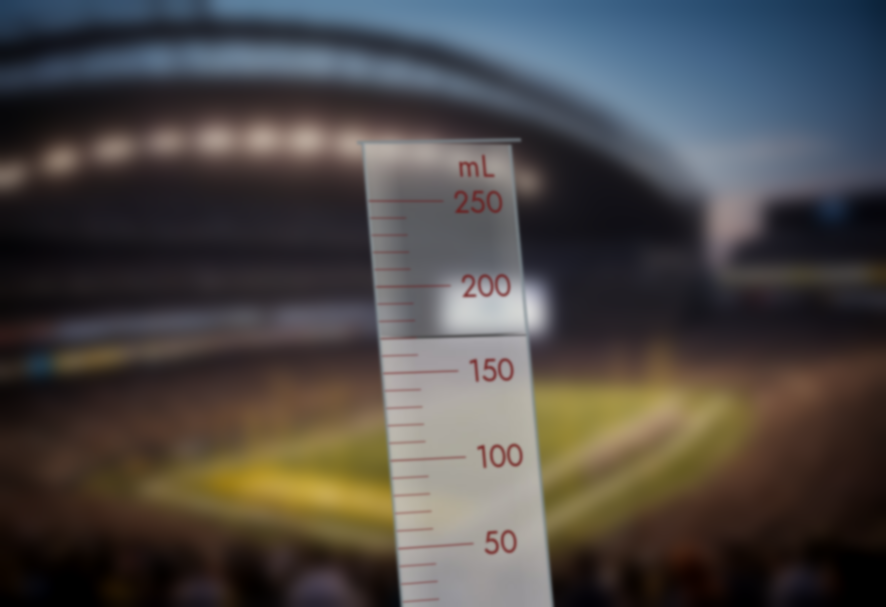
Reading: 170 mL
